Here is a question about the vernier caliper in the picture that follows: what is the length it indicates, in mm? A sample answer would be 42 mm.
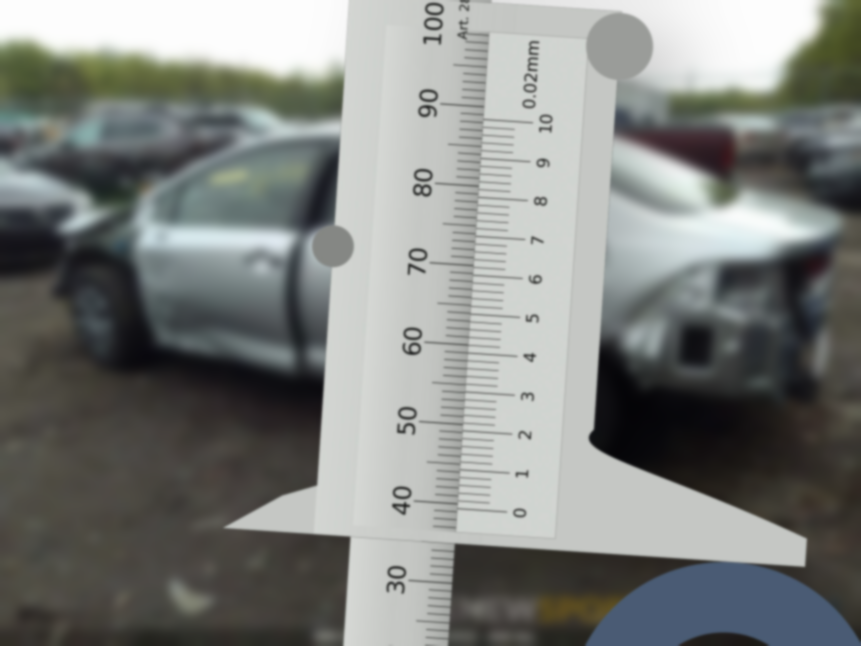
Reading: 39.4 mm
